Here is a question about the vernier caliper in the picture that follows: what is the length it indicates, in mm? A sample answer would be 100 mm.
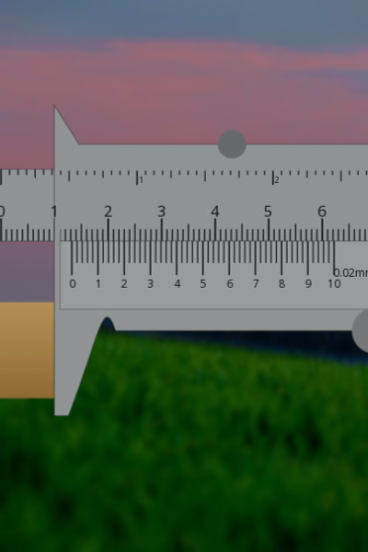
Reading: 13.2 mm
